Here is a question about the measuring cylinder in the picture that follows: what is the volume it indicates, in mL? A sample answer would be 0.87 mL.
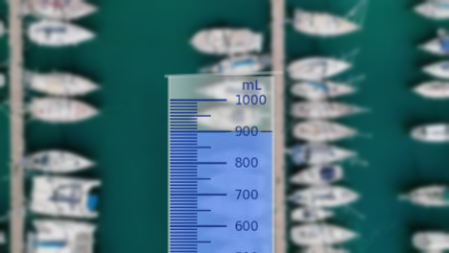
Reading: 900 mL
